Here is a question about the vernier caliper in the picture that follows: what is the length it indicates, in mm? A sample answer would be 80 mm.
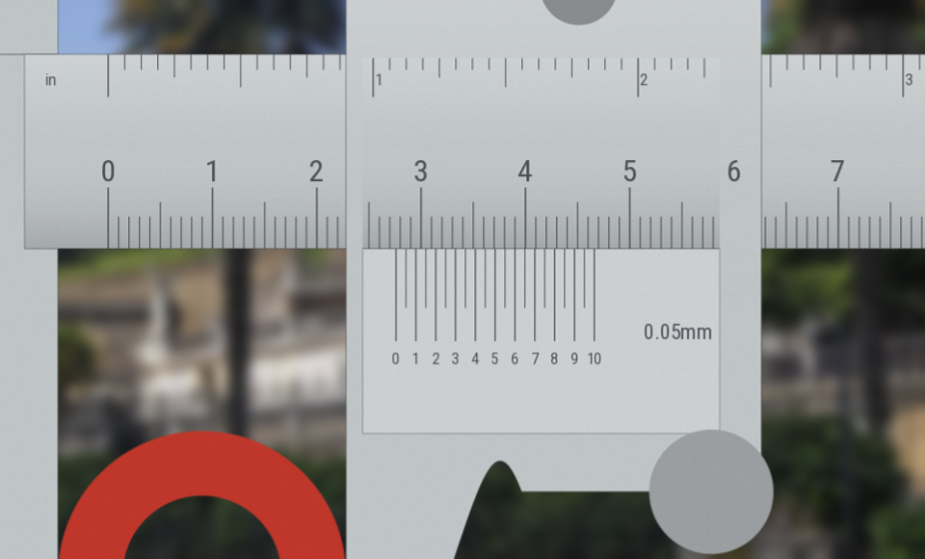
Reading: 27.6 mm
